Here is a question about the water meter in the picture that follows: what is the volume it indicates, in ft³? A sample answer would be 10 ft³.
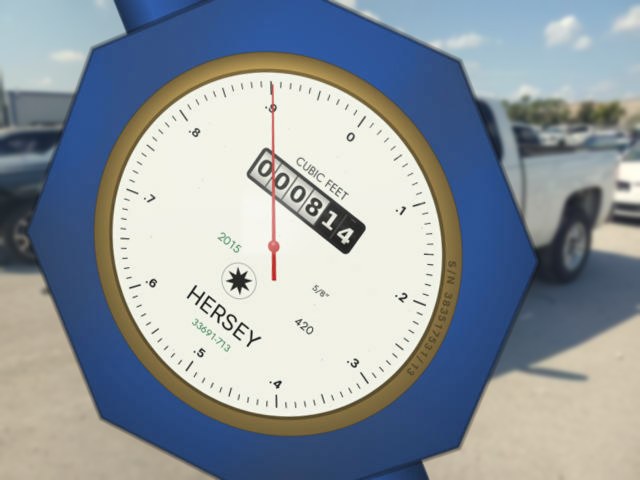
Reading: 813.90 ft³
